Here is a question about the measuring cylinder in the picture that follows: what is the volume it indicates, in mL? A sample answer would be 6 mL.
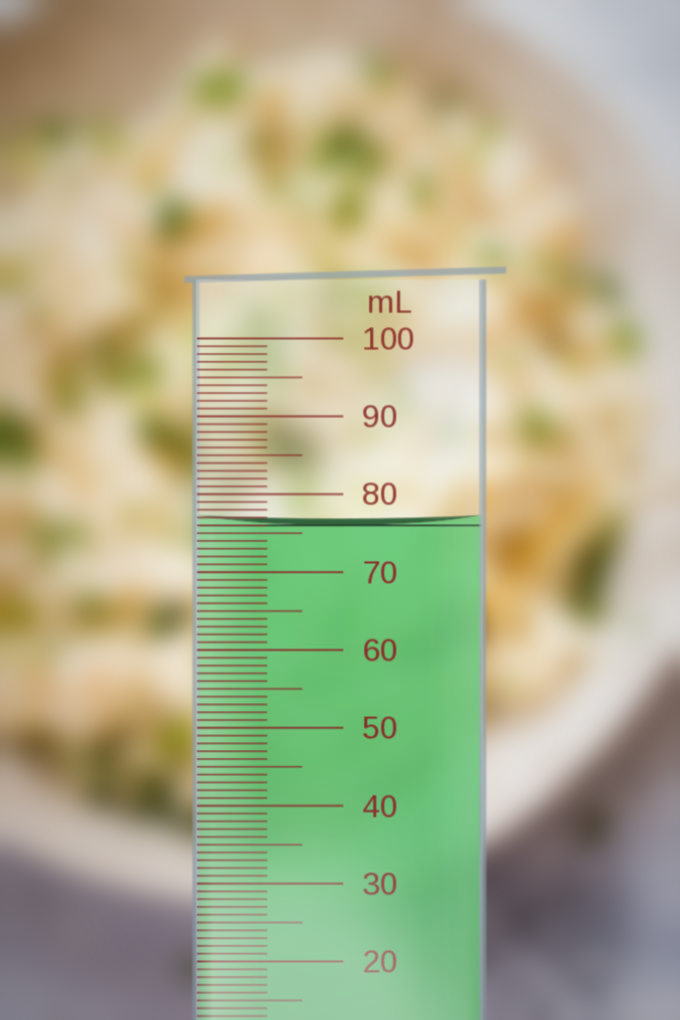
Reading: 76 mL
